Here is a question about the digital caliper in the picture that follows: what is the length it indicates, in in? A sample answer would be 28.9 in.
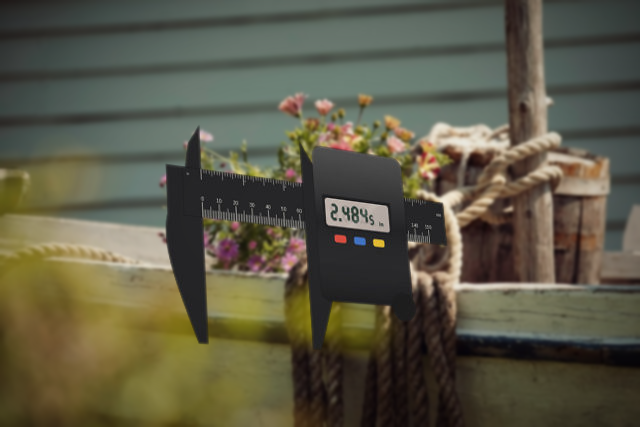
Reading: 2.4845 in
